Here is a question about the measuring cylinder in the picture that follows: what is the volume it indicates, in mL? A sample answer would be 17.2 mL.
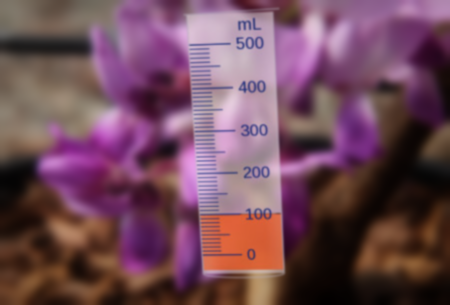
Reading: 100 mL
